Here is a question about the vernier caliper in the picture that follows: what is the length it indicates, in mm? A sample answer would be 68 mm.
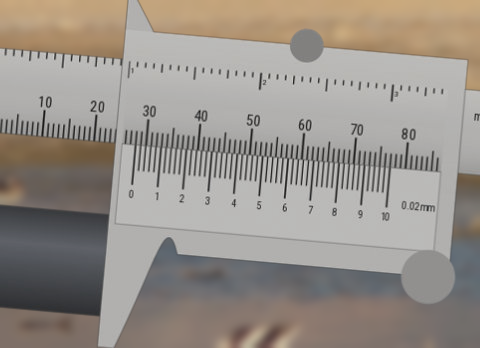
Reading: 28.0 mm
